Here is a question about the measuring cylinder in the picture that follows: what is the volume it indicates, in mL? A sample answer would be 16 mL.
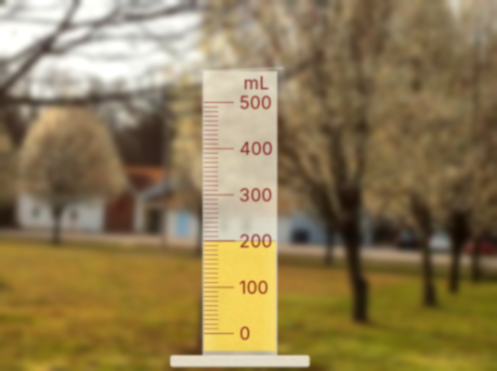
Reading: 200 mL
